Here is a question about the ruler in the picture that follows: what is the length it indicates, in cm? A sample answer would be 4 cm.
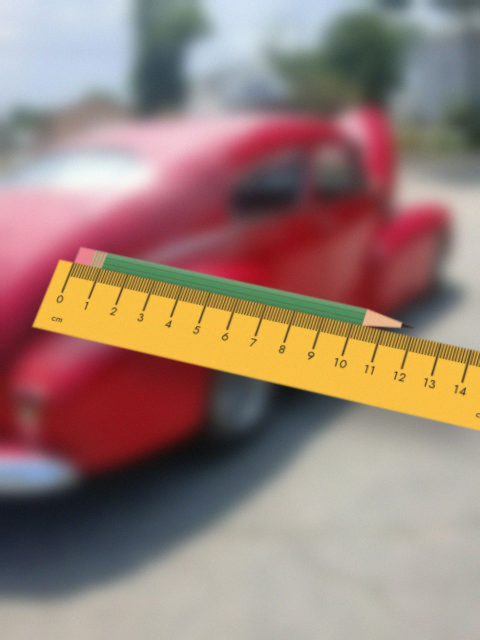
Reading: 12 cm
